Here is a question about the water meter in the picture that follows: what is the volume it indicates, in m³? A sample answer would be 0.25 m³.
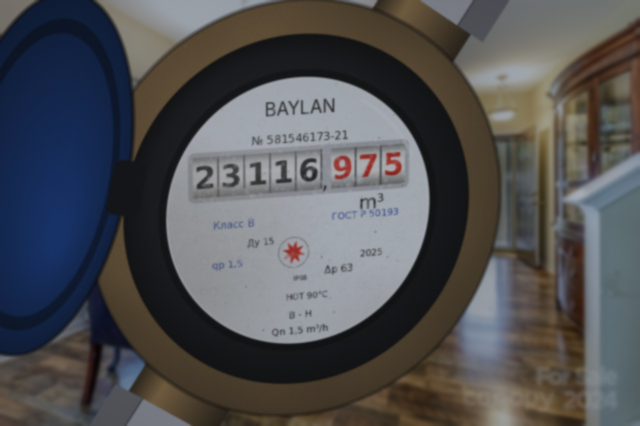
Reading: 23116.975 m³
